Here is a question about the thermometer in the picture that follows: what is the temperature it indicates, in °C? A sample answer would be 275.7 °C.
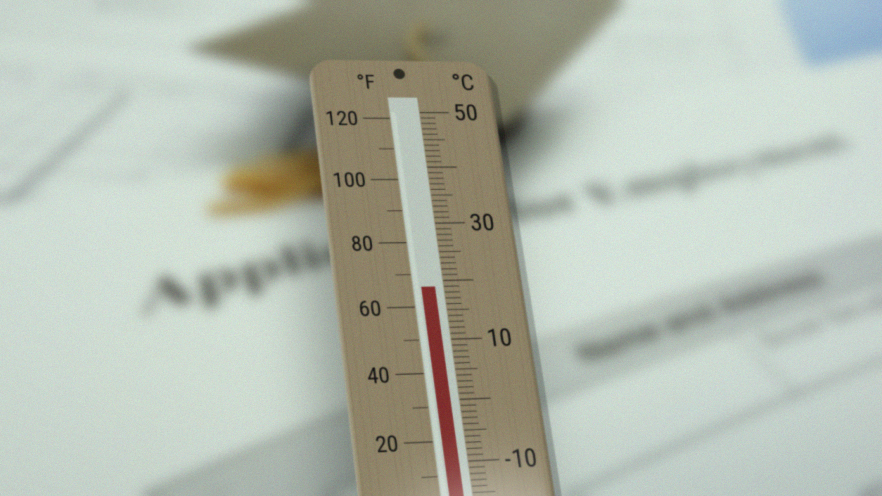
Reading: 19 °C
